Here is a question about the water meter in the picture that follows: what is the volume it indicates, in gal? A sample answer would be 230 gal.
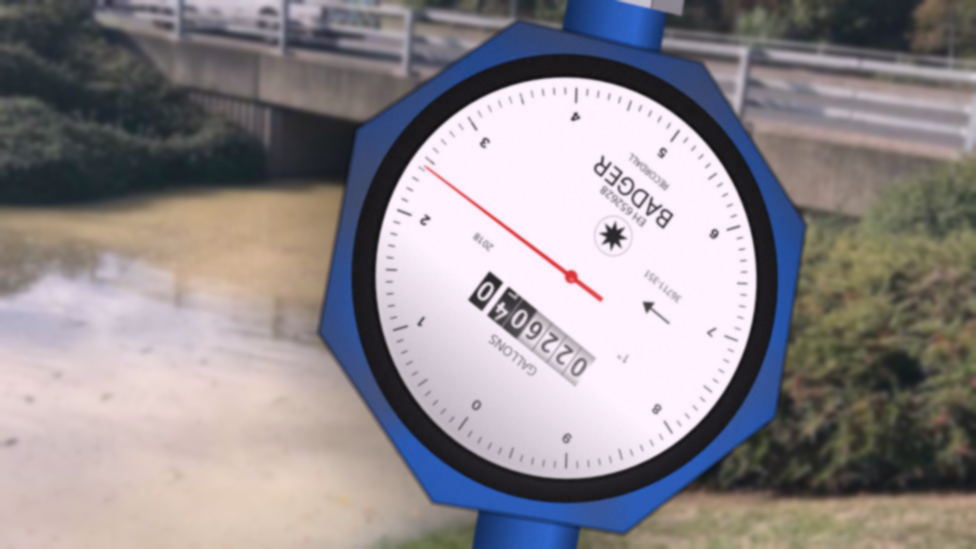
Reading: 226042.4 gal
